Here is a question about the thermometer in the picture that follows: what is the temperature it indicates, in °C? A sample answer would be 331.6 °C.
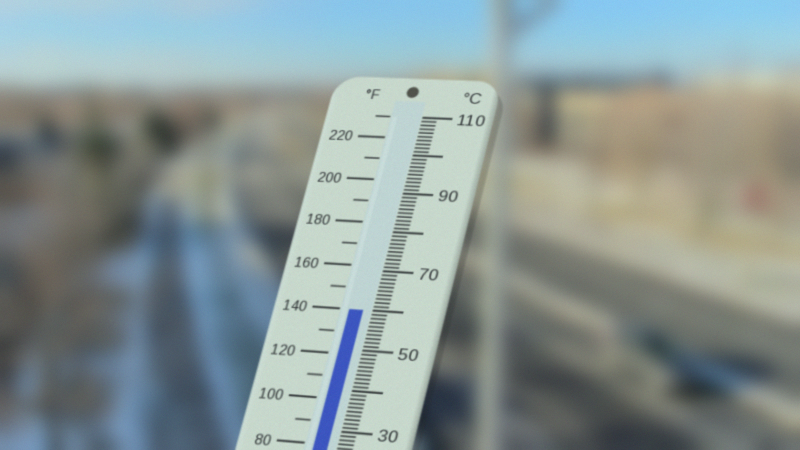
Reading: 60 °C
